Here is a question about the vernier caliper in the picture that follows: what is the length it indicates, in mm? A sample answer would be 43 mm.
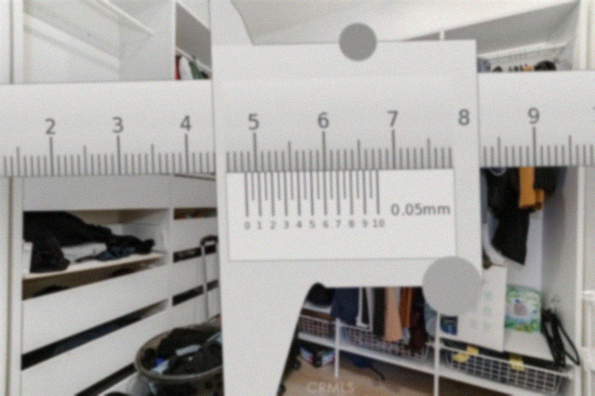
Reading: 48.5 mm
